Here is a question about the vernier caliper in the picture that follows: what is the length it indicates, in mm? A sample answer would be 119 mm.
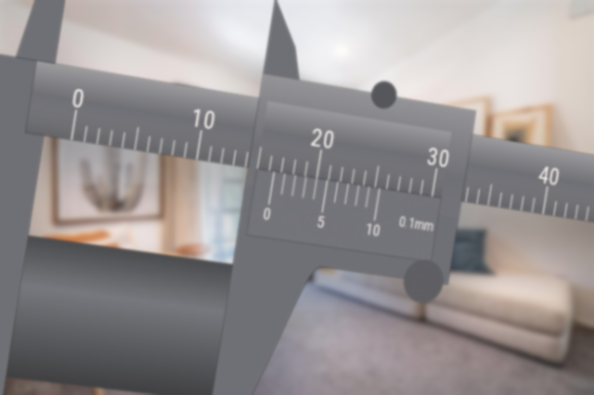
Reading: 16.4 mm
